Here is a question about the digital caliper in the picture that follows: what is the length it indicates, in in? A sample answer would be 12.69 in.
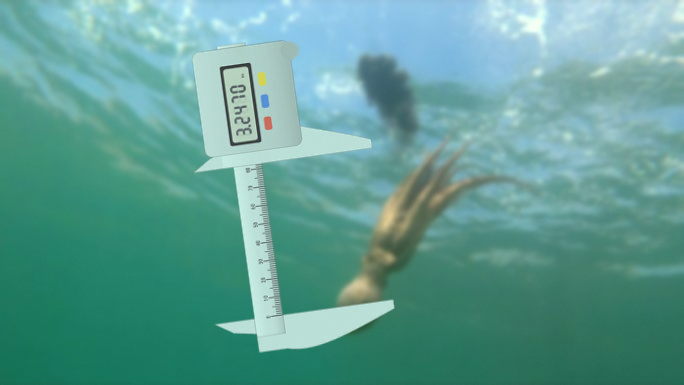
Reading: 3.2470 in
